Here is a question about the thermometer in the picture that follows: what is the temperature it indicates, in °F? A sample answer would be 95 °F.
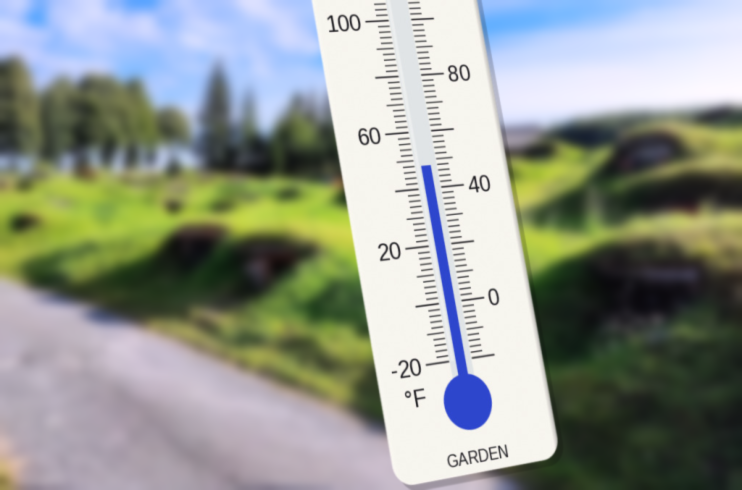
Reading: 48 °F
